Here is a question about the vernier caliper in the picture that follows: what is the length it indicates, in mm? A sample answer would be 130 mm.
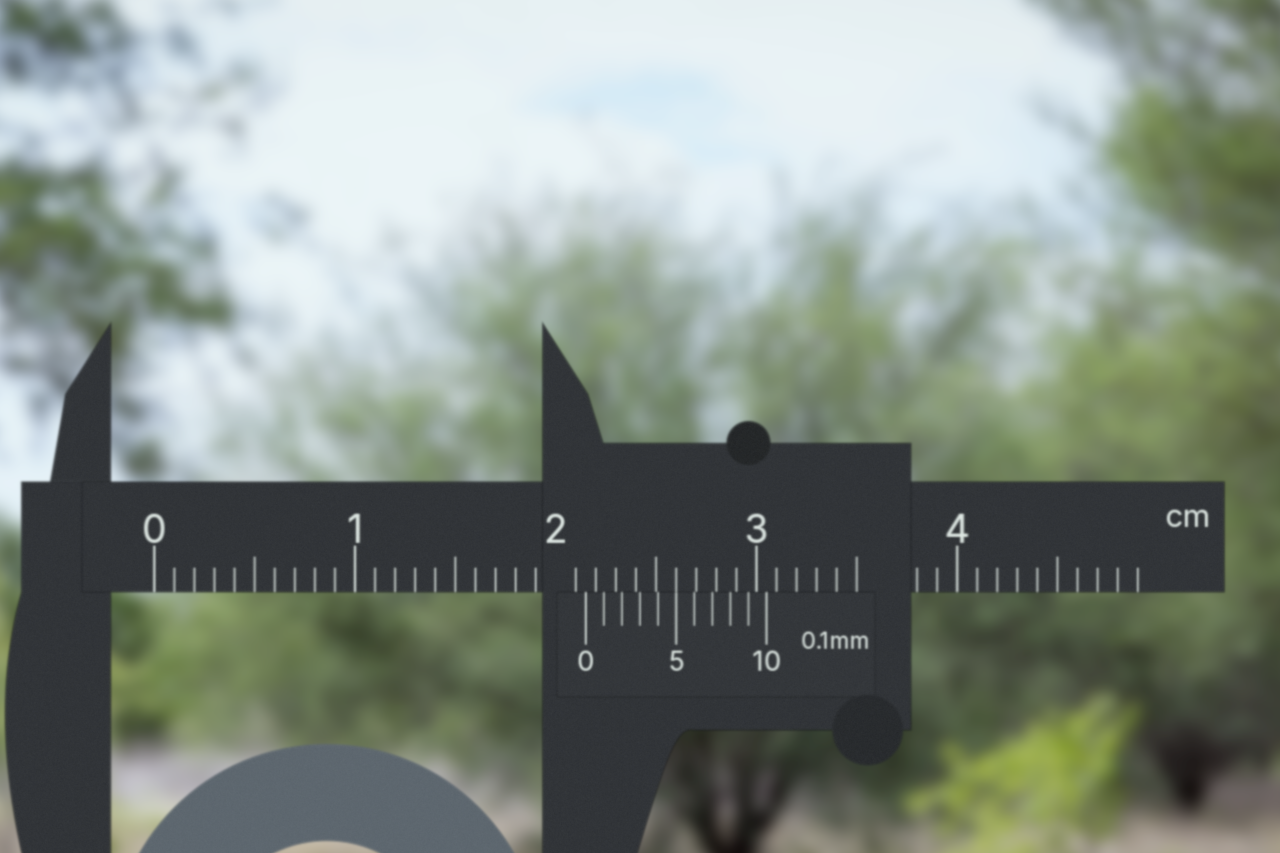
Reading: 21.5 mm
